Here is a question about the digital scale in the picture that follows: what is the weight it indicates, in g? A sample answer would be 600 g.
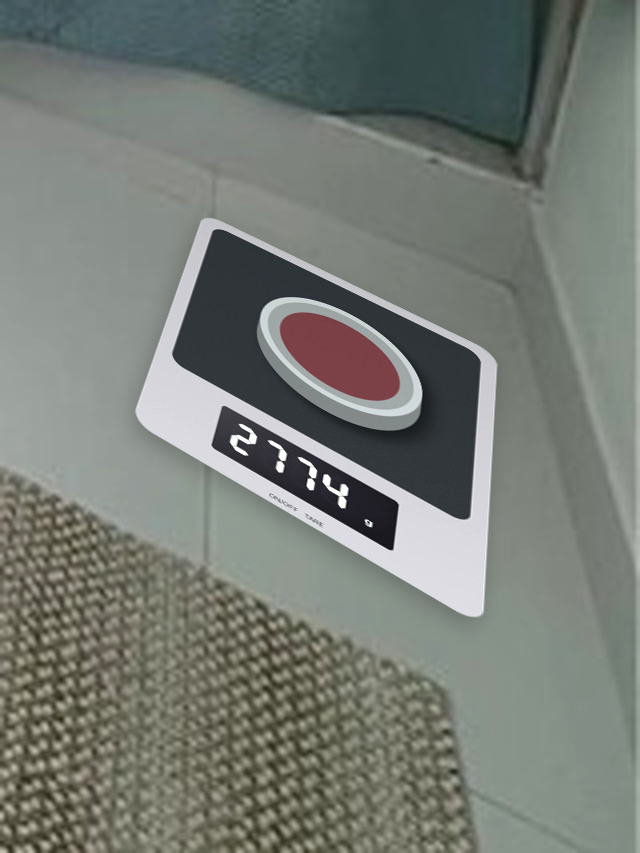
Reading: 2774 g
